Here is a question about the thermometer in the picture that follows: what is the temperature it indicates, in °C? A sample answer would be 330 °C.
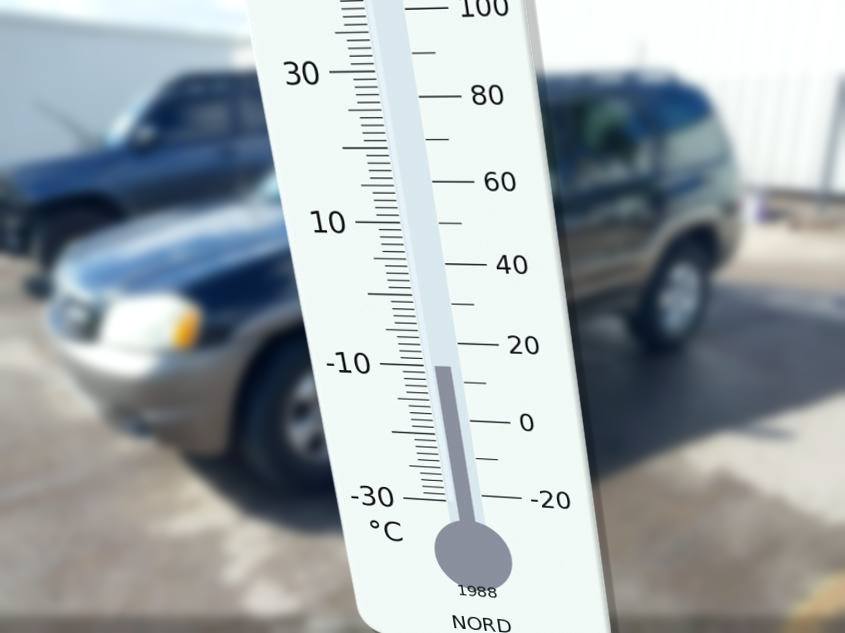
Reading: -10 °C
